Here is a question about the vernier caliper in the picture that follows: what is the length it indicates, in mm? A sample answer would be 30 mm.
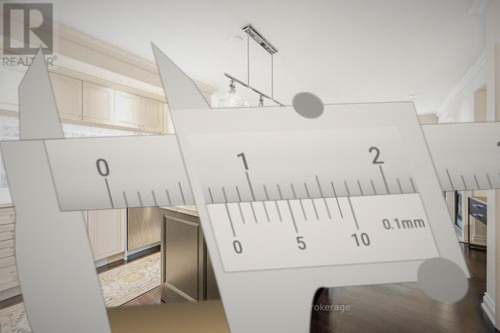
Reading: 7.9 mm
